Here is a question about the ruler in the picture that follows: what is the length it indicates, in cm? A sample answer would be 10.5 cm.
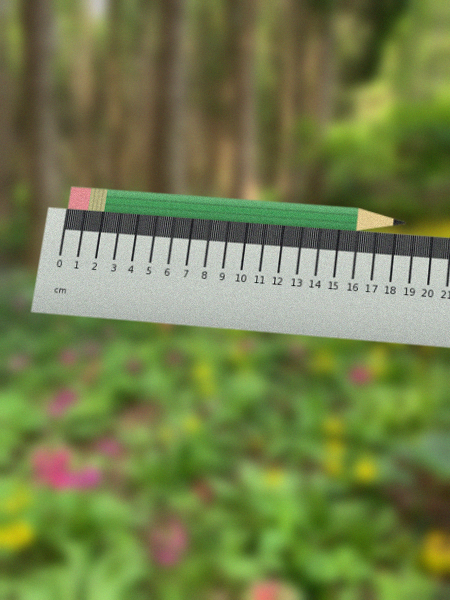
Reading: 18.5 cm
